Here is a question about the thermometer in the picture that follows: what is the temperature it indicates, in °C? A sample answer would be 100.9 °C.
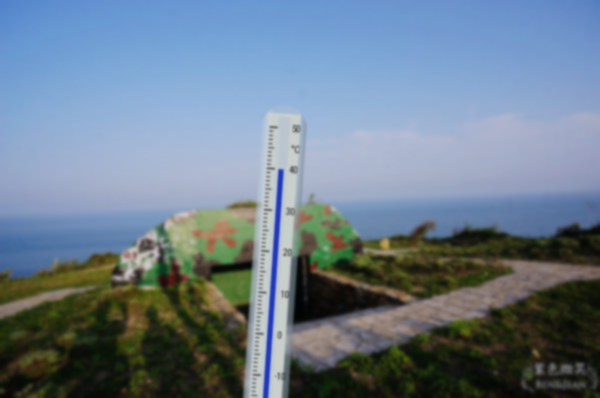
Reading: 40 °C
